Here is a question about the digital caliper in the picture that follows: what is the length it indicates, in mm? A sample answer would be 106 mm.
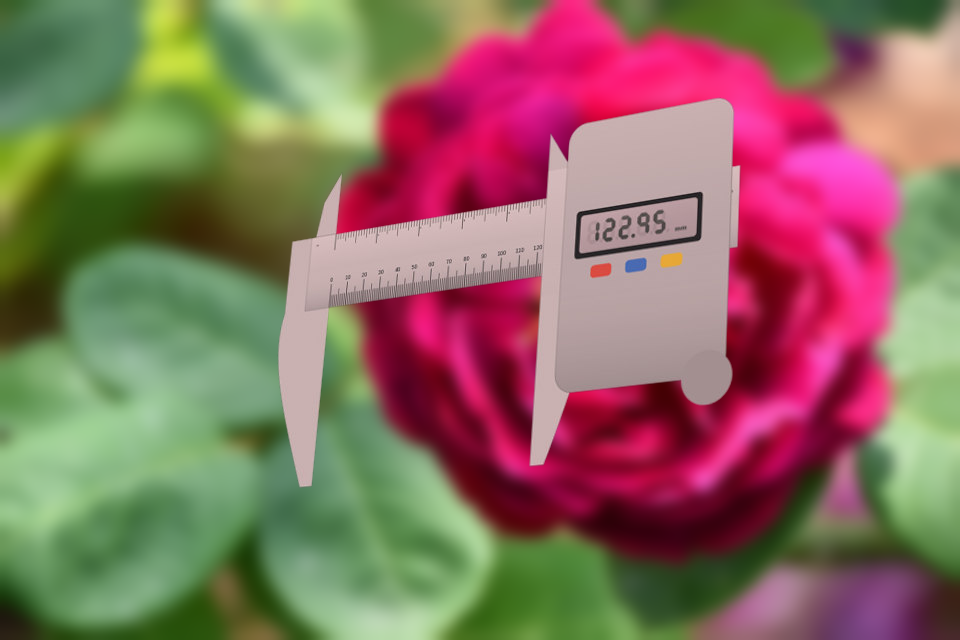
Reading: 122.95 mm
